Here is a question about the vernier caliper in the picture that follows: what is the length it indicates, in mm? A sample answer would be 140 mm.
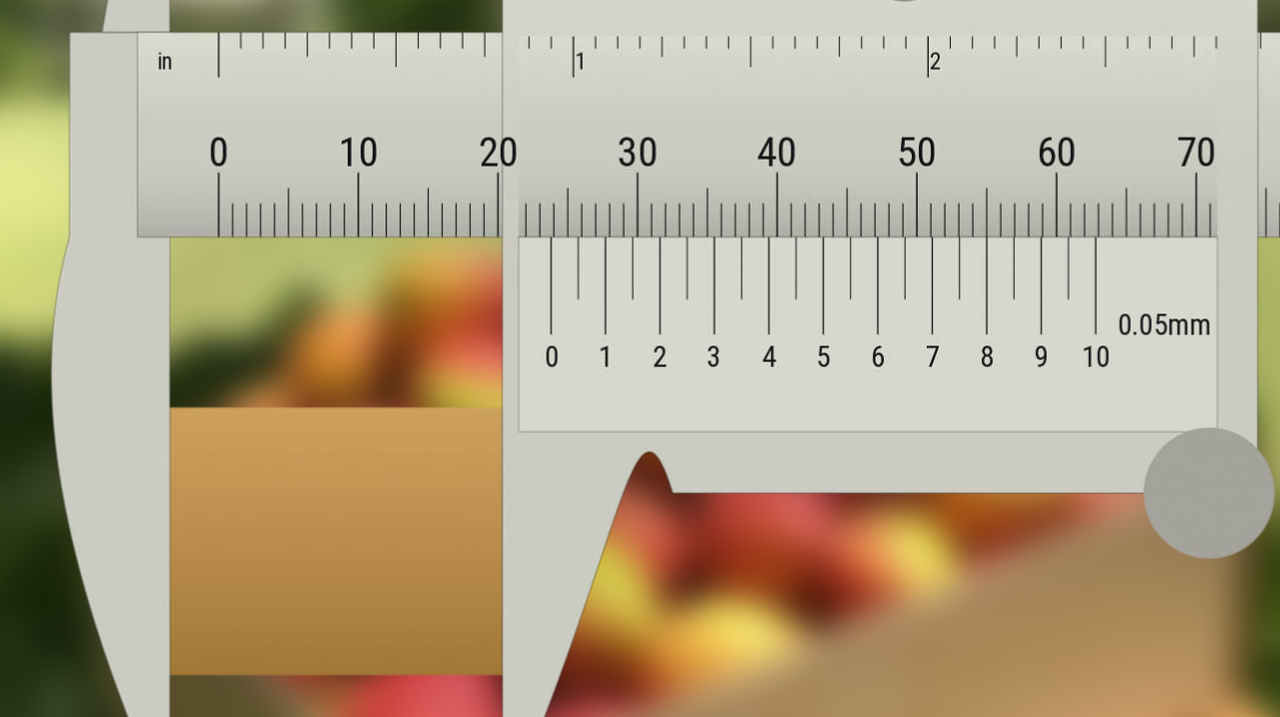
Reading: 23.8 mm
